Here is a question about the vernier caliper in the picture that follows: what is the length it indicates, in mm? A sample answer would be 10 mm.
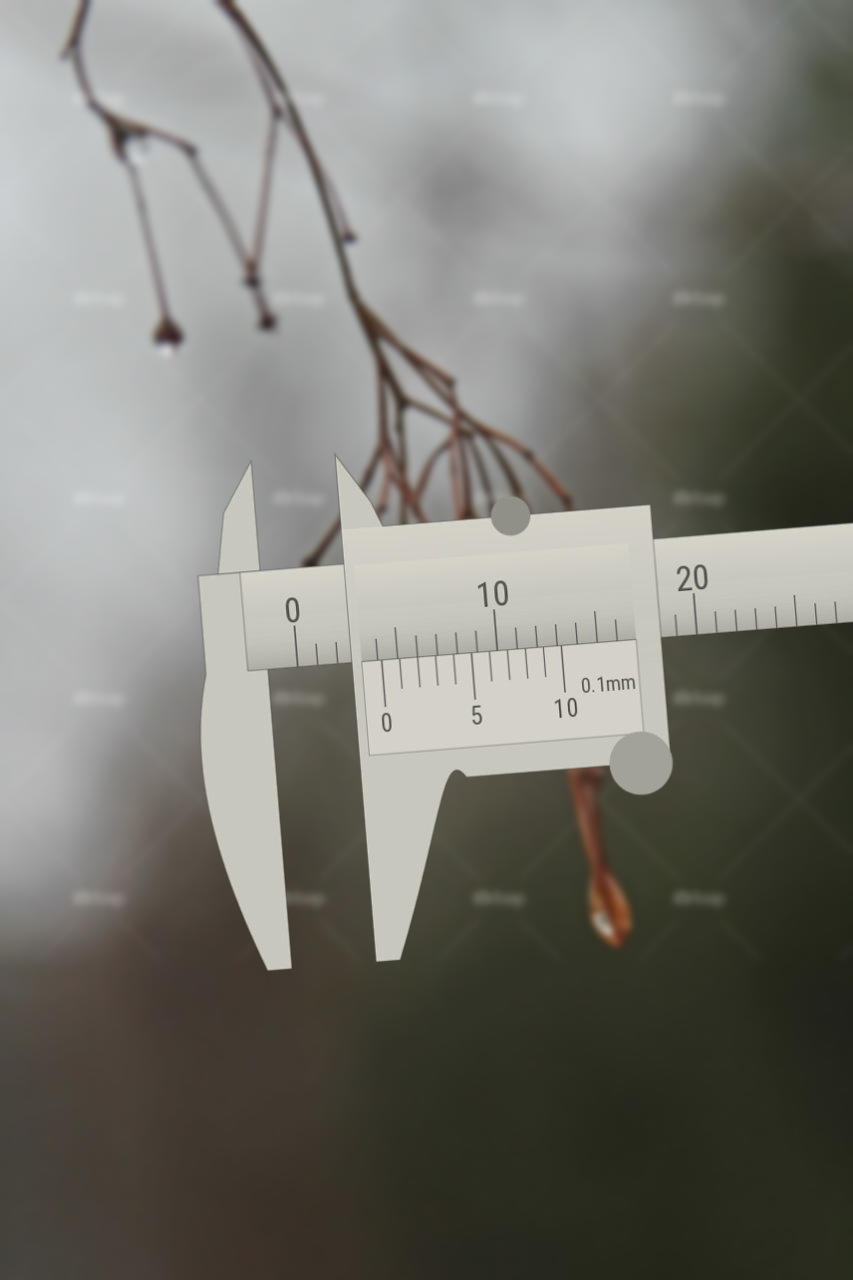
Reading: 4.2 mm
